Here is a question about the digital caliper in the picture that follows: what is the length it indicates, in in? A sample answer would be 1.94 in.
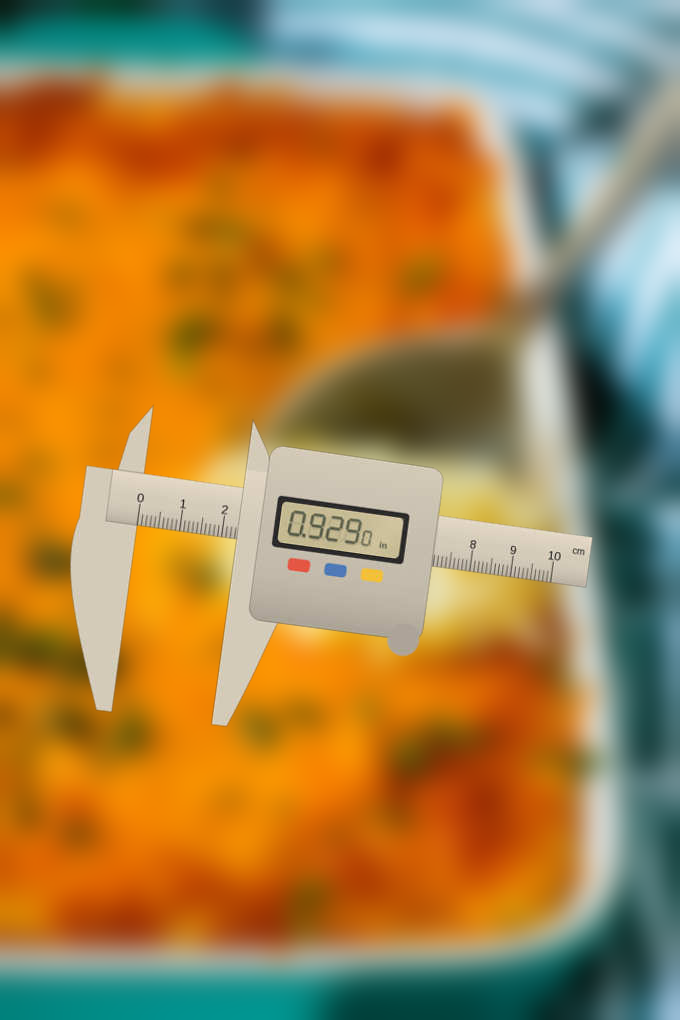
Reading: 0.9290 in
